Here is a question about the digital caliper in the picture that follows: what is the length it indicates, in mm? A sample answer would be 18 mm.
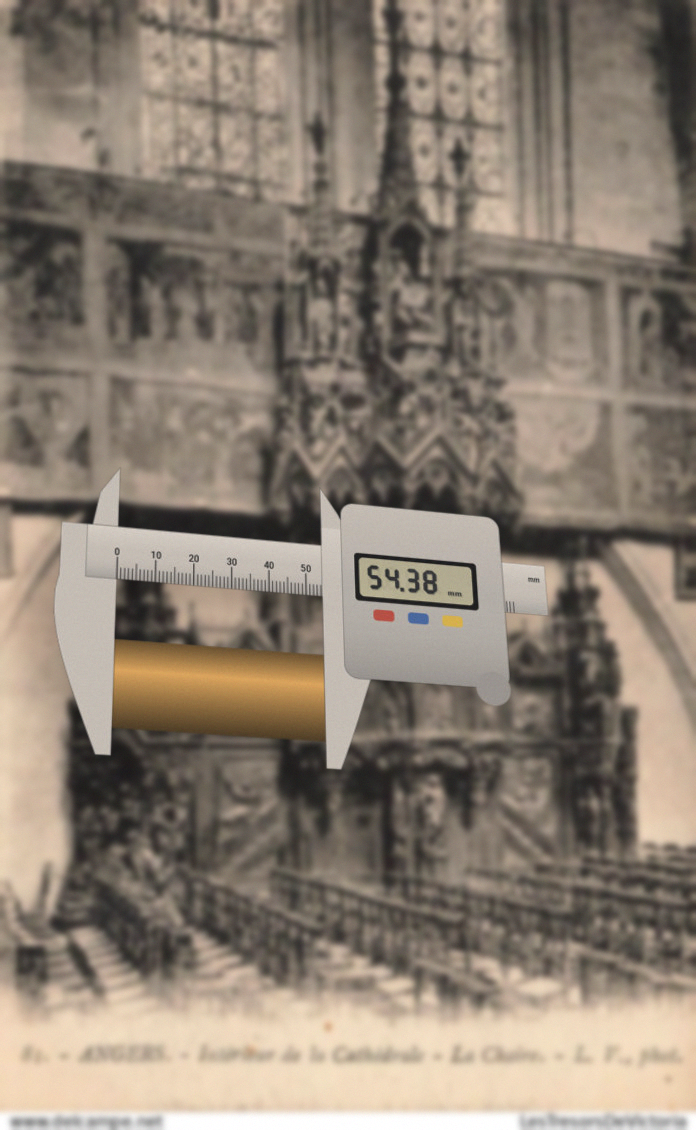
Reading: 54.38 mm
